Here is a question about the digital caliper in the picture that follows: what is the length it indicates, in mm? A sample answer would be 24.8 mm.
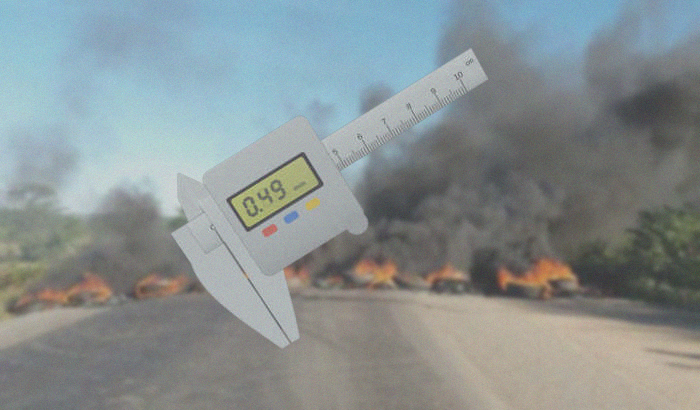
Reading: 0.49 mm
